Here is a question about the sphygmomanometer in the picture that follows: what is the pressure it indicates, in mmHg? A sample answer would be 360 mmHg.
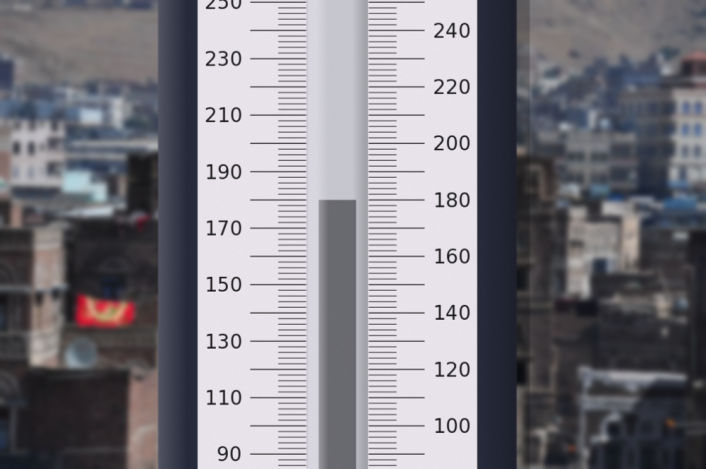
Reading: 180 mmHg
